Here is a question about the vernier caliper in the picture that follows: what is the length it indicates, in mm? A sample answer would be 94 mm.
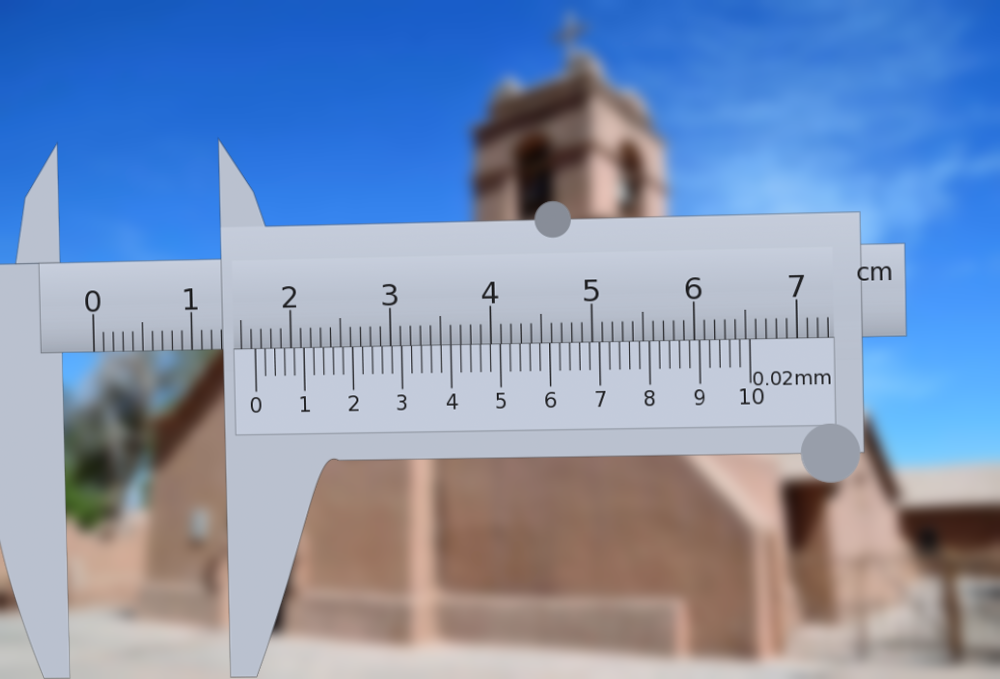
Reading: 16.4 mm
